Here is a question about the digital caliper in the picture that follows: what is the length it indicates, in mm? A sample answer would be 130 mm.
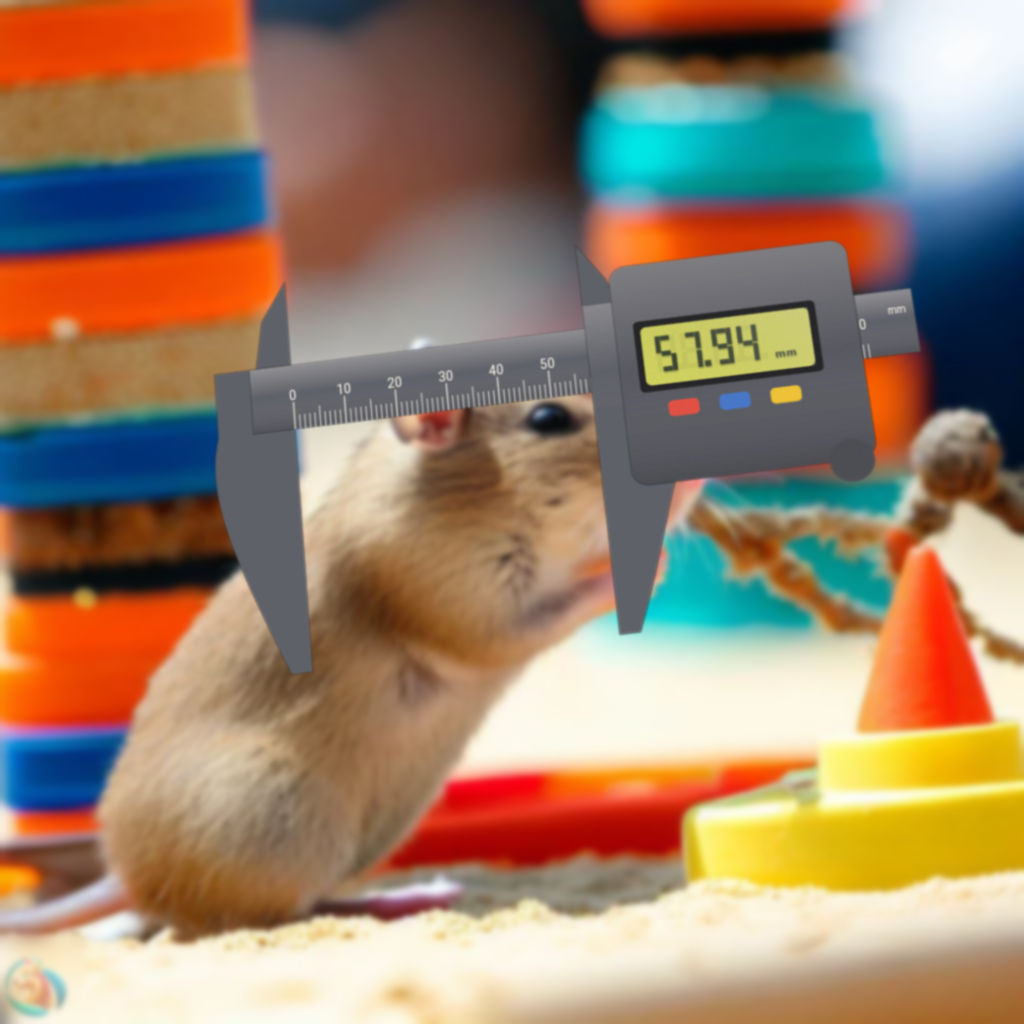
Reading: 57.94 mm
